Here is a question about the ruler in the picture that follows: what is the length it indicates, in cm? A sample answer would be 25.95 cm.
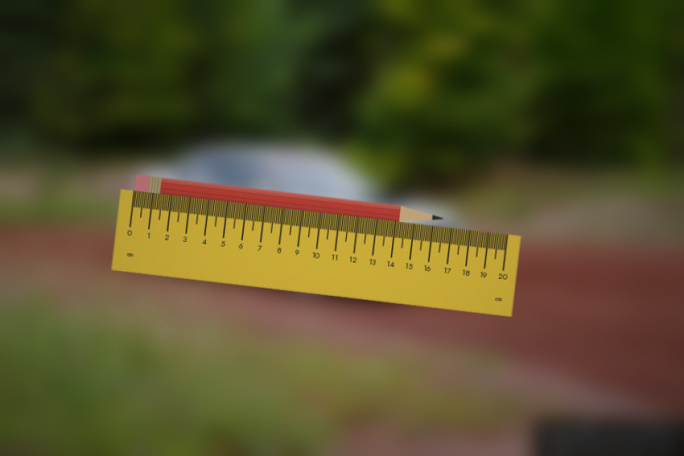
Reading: 16.5 cm
